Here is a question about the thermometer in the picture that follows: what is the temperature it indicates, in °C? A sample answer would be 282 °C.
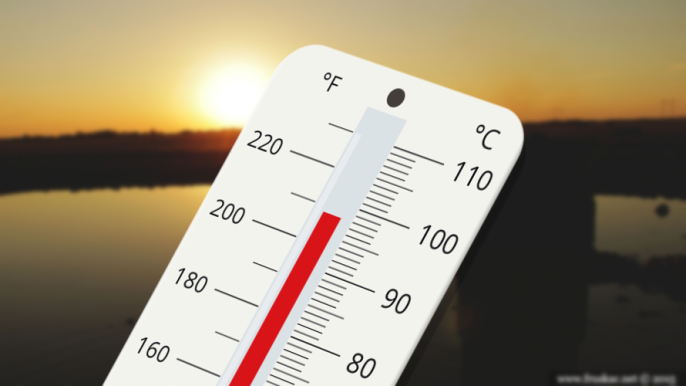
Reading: 98 °C
